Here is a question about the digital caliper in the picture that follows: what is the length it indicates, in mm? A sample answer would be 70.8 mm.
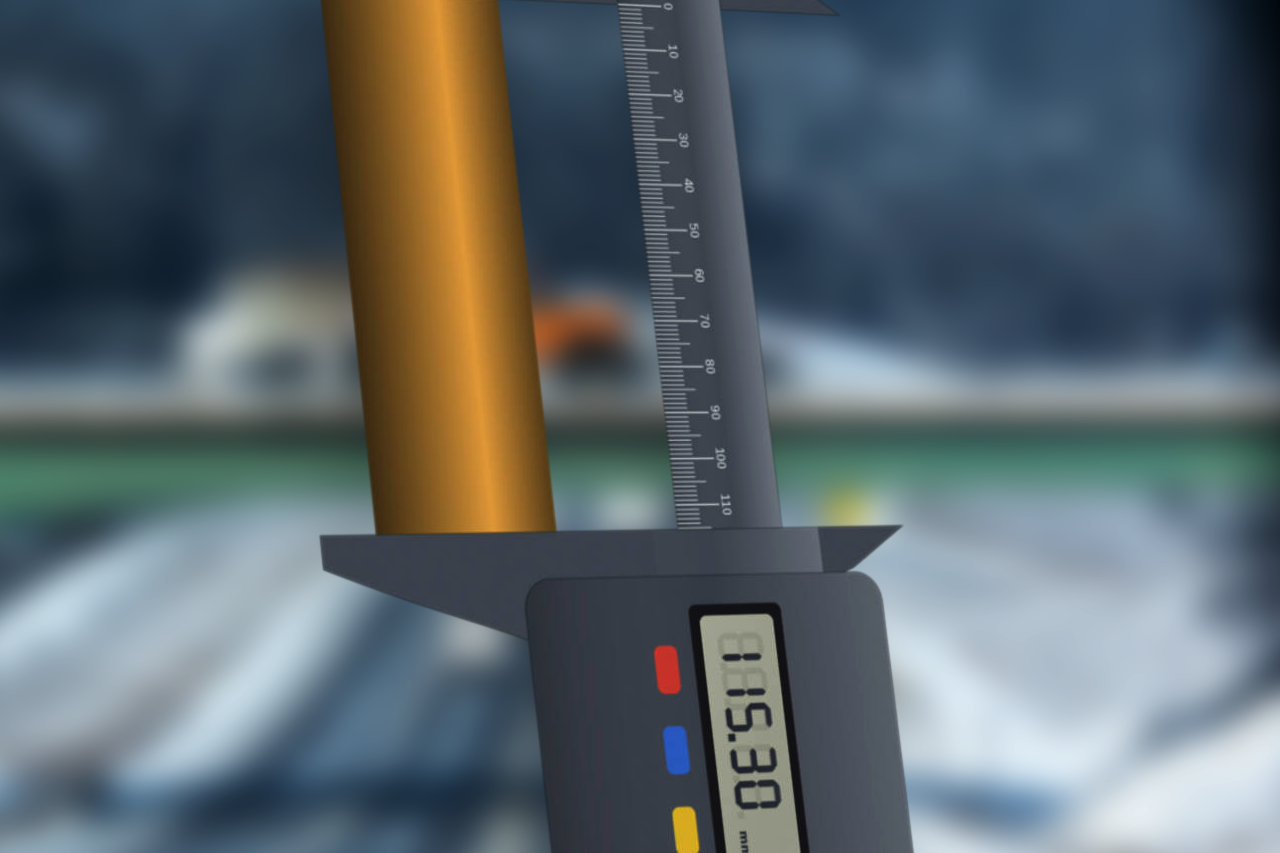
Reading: 115.30 mm
